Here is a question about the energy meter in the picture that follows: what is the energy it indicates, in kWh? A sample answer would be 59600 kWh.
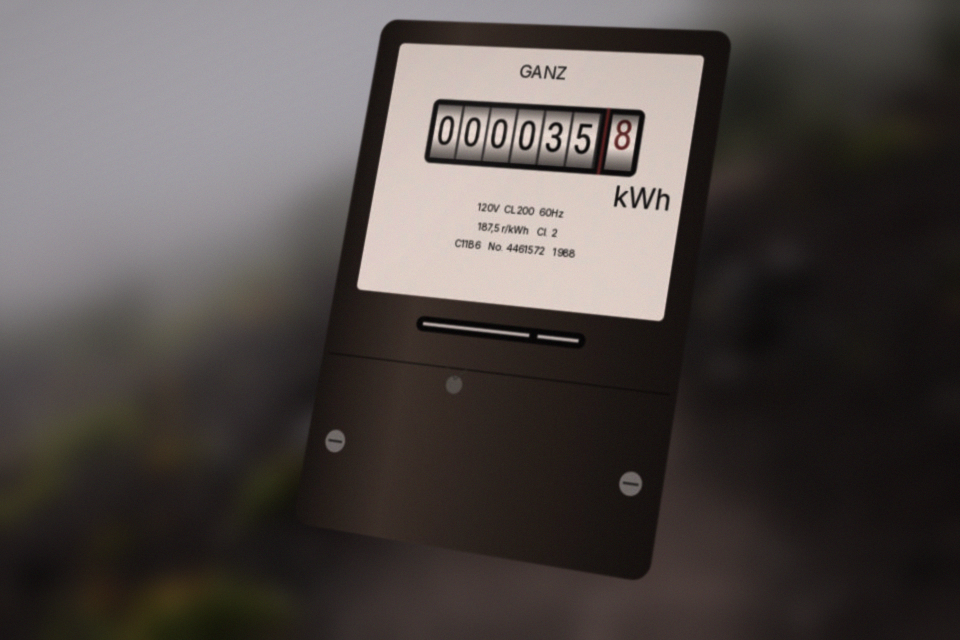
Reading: 35.8 kWh
